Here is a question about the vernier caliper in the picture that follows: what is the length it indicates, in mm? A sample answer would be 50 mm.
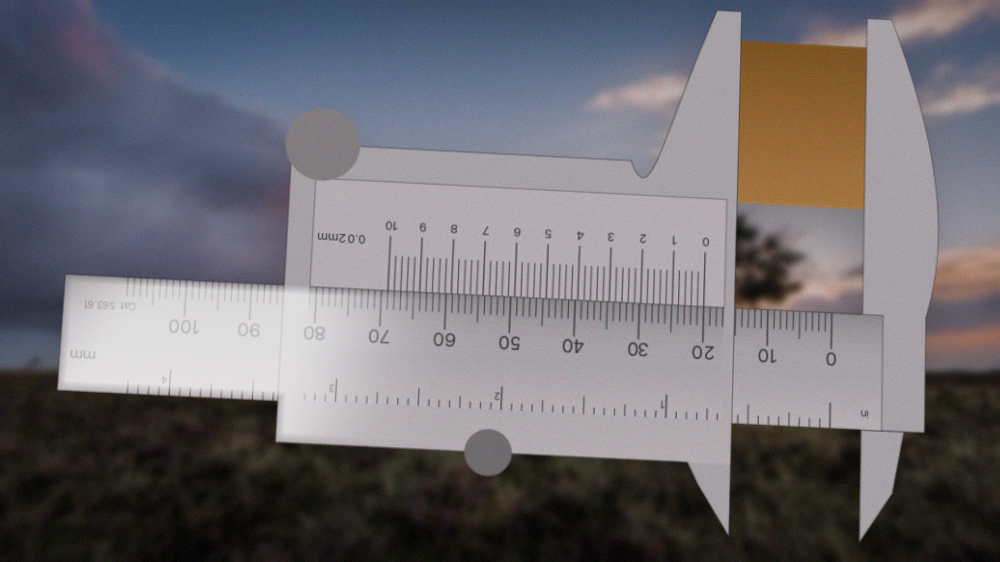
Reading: 20.0 mm
